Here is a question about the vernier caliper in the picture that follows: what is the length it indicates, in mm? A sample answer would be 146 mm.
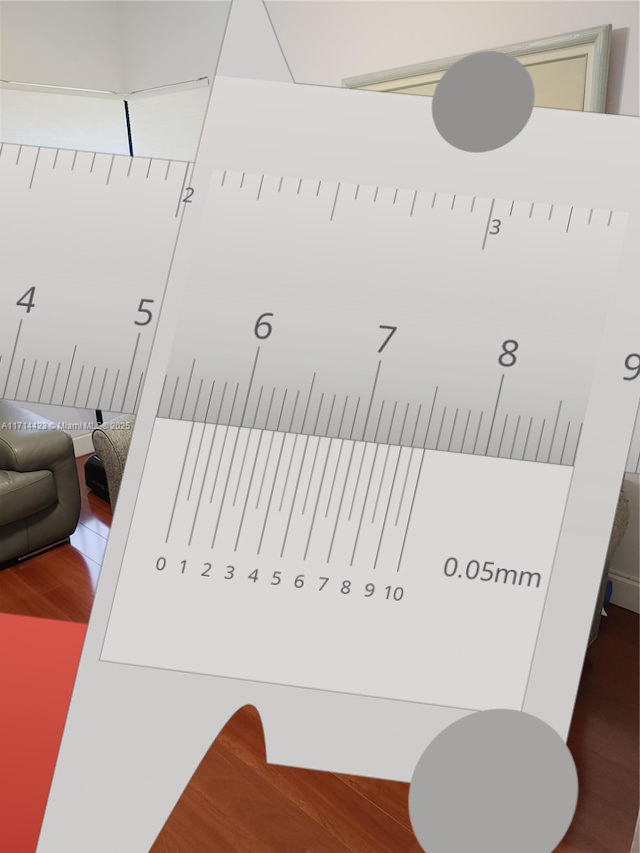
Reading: 56.1 mm
